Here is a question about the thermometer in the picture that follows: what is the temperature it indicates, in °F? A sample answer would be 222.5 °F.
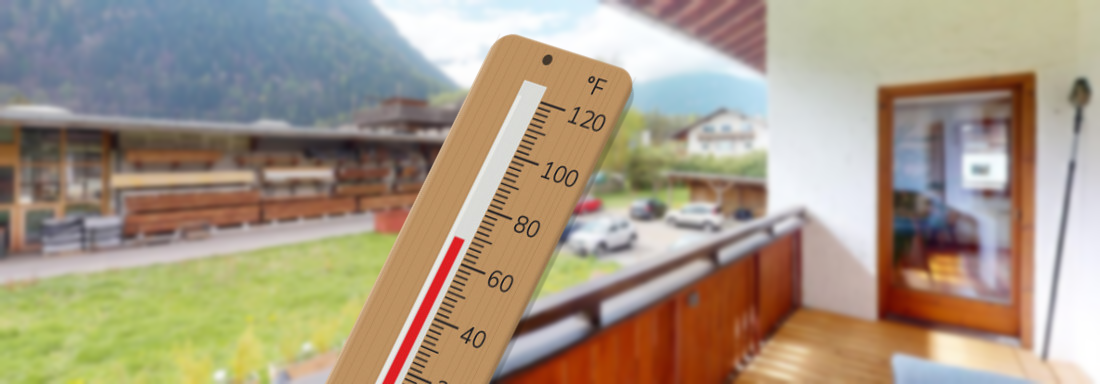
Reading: 68 °F
